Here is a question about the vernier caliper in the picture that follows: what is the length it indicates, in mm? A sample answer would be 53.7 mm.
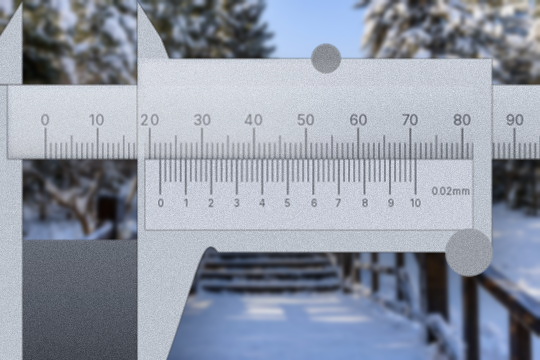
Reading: 22.0 mm
